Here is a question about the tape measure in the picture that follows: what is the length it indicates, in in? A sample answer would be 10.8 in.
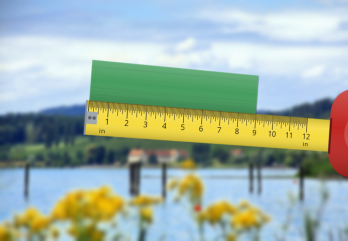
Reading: 9 in
